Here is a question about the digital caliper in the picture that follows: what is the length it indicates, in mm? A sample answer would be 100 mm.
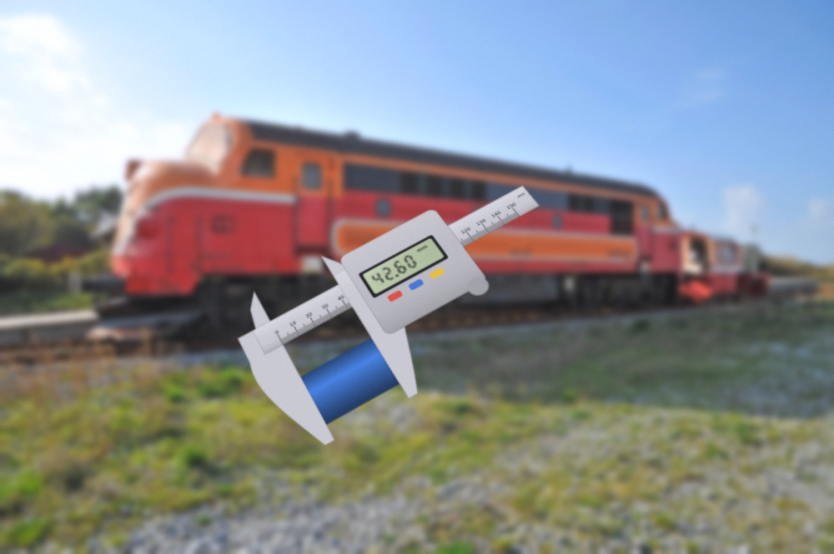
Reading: 42.60 mm
